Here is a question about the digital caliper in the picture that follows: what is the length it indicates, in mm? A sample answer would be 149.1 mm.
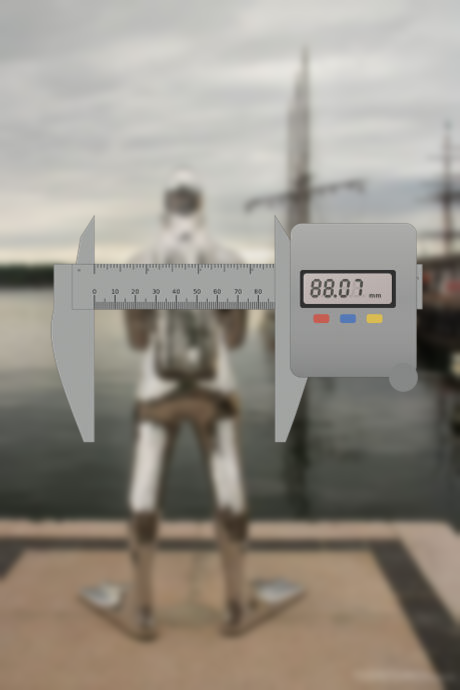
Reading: 88.07 mm
